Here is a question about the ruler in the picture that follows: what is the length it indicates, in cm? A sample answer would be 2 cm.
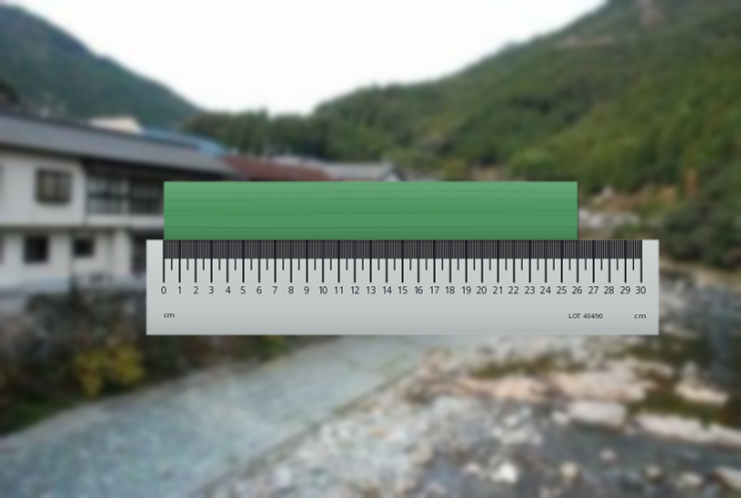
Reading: 26 cm
